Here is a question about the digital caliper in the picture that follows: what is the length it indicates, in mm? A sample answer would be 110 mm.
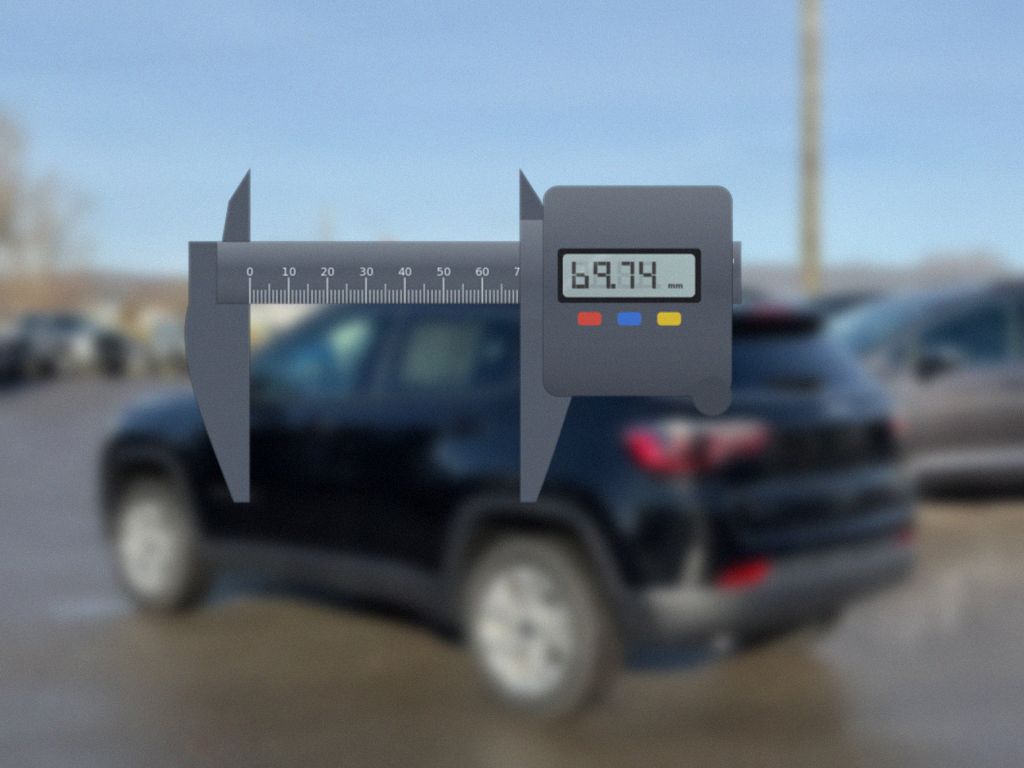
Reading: 69.74 mm
